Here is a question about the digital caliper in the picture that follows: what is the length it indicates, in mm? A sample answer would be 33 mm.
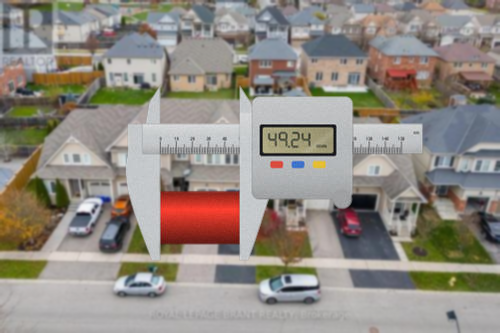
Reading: 49.24 mm
